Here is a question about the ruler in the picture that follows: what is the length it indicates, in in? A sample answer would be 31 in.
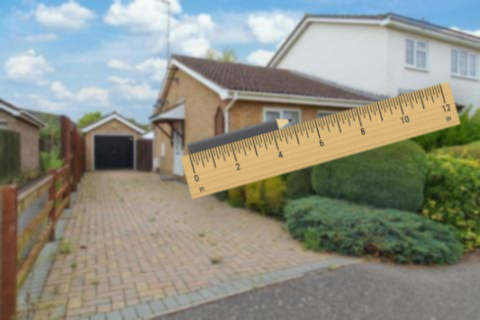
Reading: 5 in
